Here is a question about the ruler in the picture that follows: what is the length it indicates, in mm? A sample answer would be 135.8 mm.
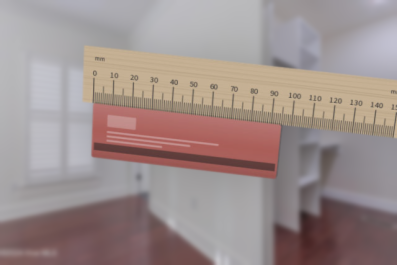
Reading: 95 mm
